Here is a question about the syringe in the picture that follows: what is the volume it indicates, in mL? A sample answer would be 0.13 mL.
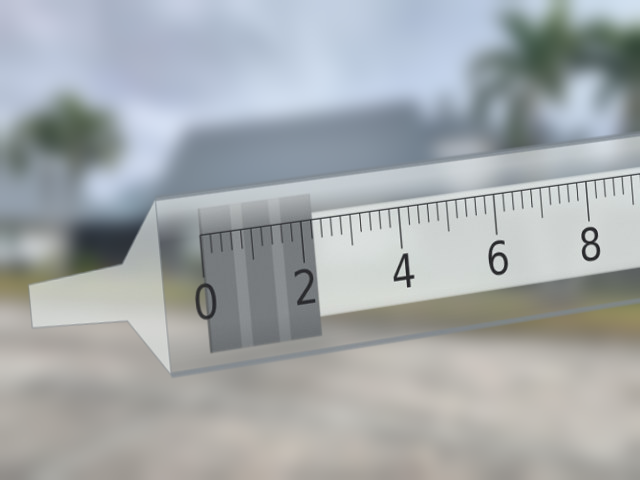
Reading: 0 mL
